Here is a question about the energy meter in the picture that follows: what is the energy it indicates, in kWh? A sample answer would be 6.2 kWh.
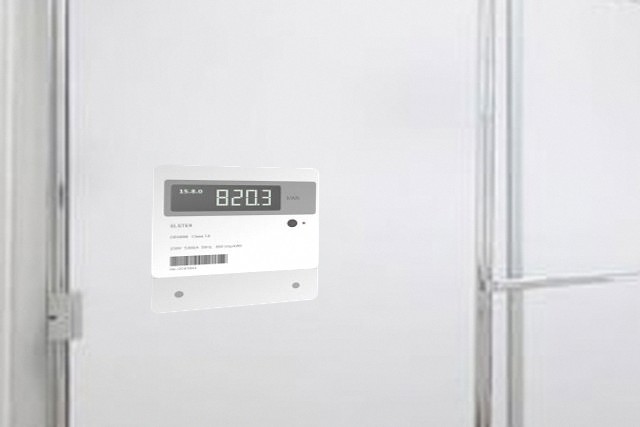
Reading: 820.3 kWh
